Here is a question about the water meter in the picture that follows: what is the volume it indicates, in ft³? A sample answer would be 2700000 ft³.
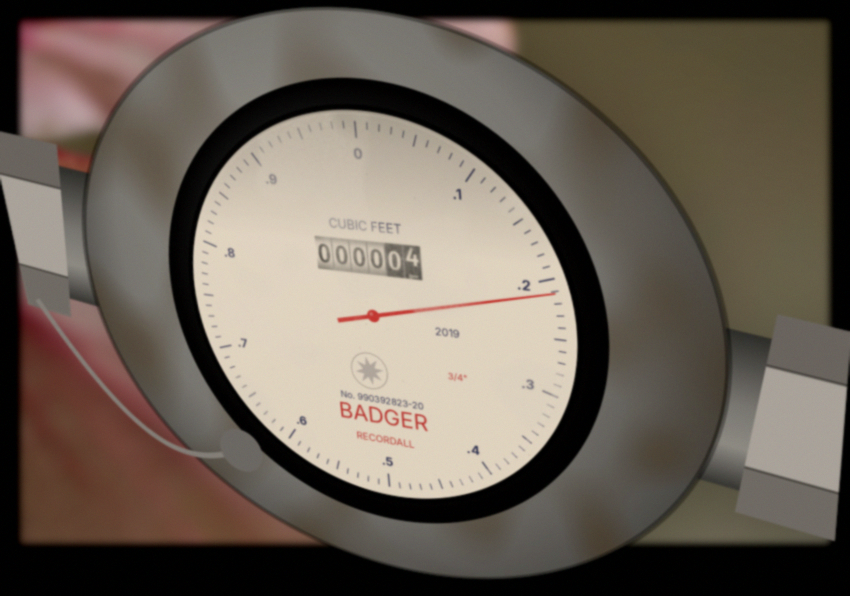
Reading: 4.21 ft³
